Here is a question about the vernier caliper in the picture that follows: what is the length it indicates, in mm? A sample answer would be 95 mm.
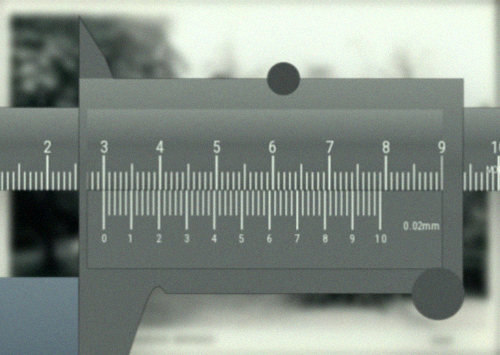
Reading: 30.0 mm
